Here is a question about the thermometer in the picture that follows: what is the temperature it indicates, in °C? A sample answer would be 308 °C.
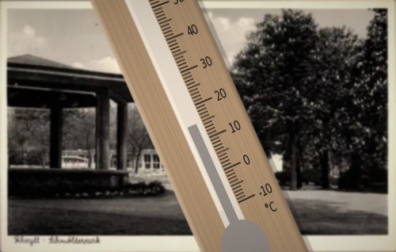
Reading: 15 °C
